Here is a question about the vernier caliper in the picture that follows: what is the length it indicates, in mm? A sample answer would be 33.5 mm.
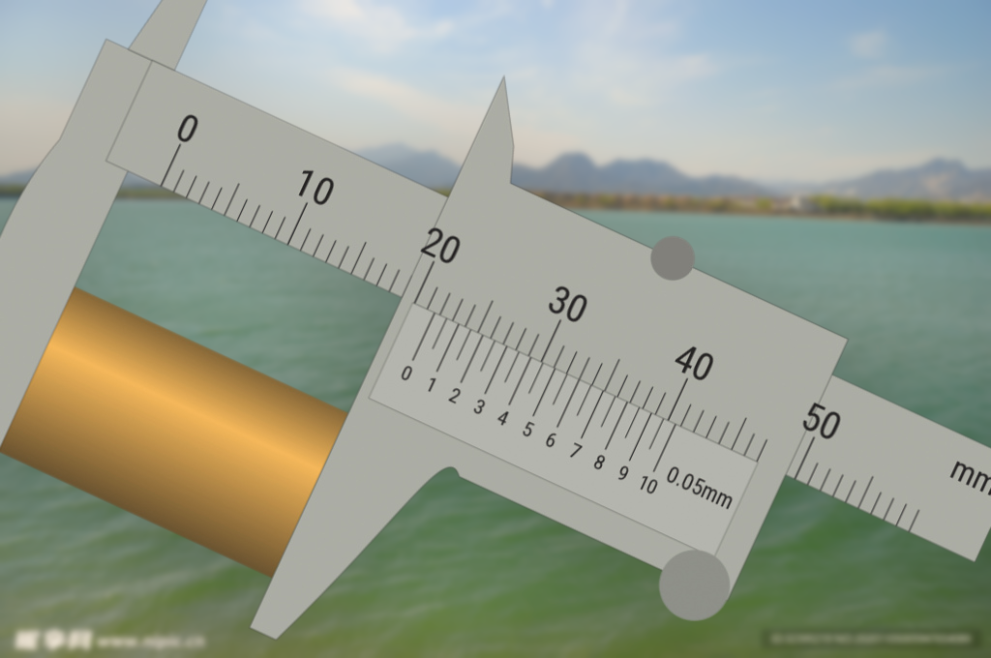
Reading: 21.6 mm
